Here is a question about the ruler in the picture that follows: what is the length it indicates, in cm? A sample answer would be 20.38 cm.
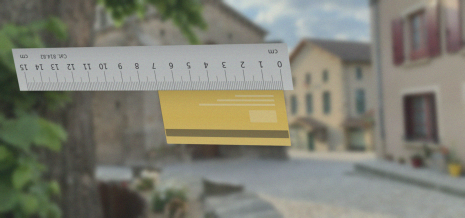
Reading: 7 cm
